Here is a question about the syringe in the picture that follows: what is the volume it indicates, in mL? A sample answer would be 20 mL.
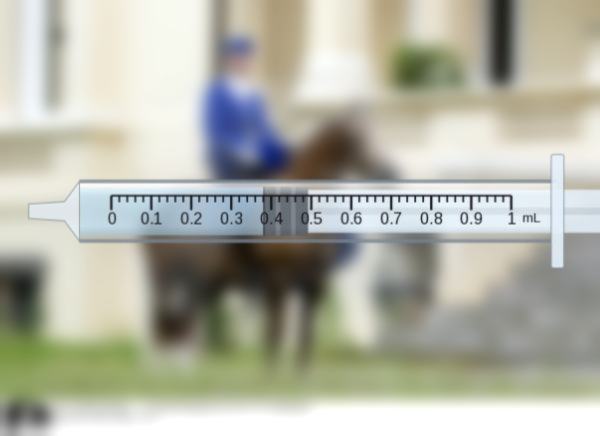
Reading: 0.38 mL
